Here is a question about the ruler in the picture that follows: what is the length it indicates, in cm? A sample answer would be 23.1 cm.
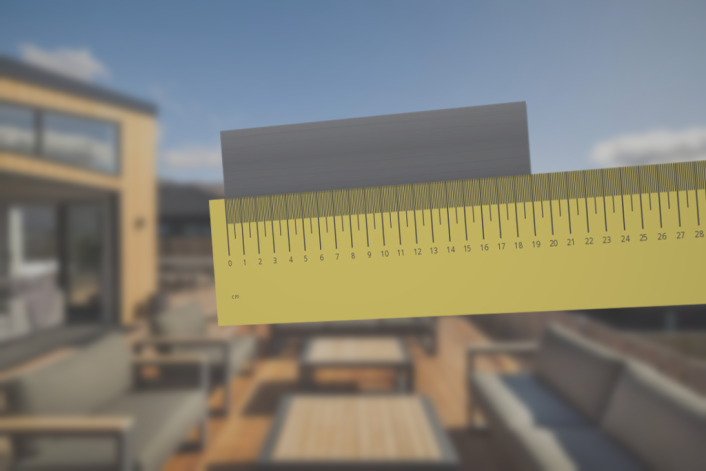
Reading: 19 cm
